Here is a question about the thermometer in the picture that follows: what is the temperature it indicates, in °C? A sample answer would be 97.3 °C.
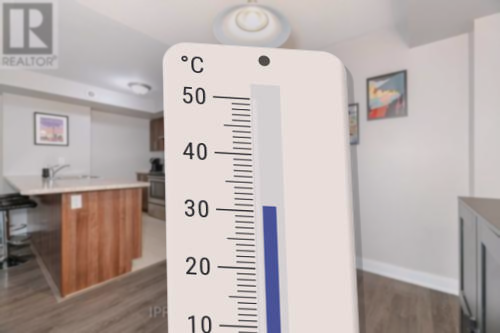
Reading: 31 °C
